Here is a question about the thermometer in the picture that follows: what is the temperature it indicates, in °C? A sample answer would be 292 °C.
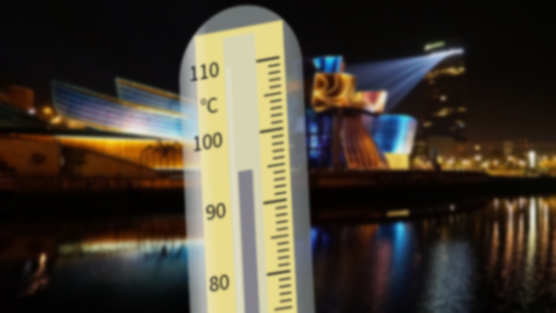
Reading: 95 °C
